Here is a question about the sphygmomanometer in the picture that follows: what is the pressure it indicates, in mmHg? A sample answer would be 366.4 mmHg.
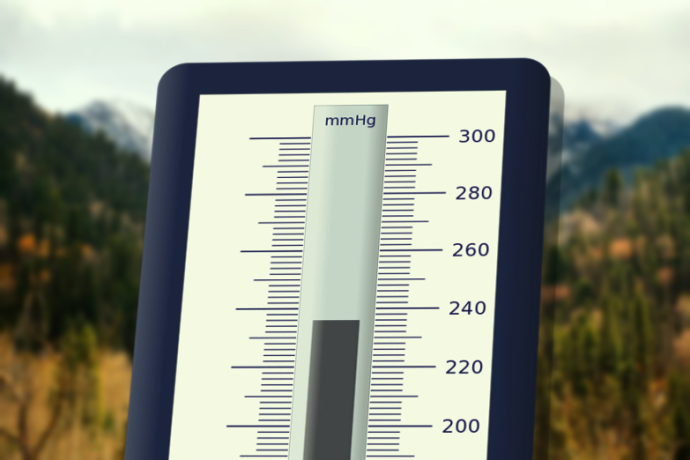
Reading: 236 mmHg
